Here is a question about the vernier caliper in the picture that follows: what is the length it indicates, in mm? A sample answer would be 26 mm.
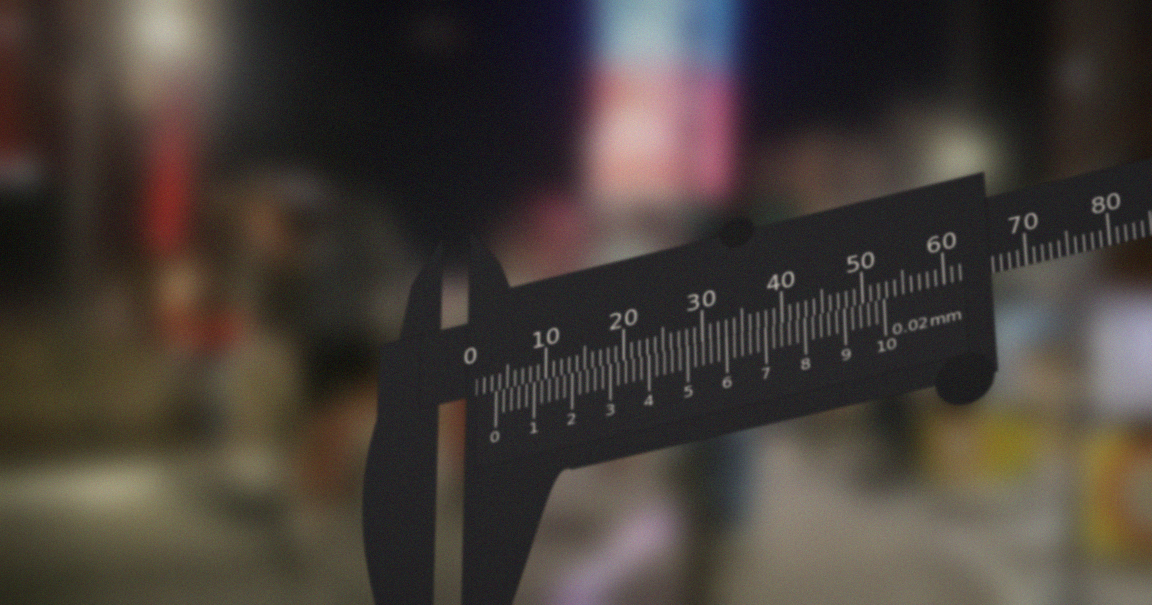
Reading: 3.6 mm
